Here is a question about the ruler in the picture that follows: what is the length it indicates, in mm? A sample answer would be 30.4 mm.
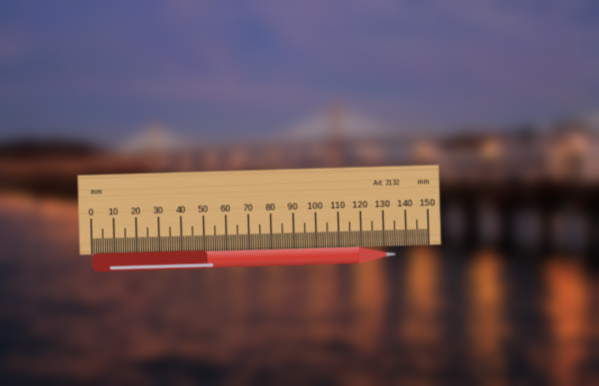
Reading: 135 mm
